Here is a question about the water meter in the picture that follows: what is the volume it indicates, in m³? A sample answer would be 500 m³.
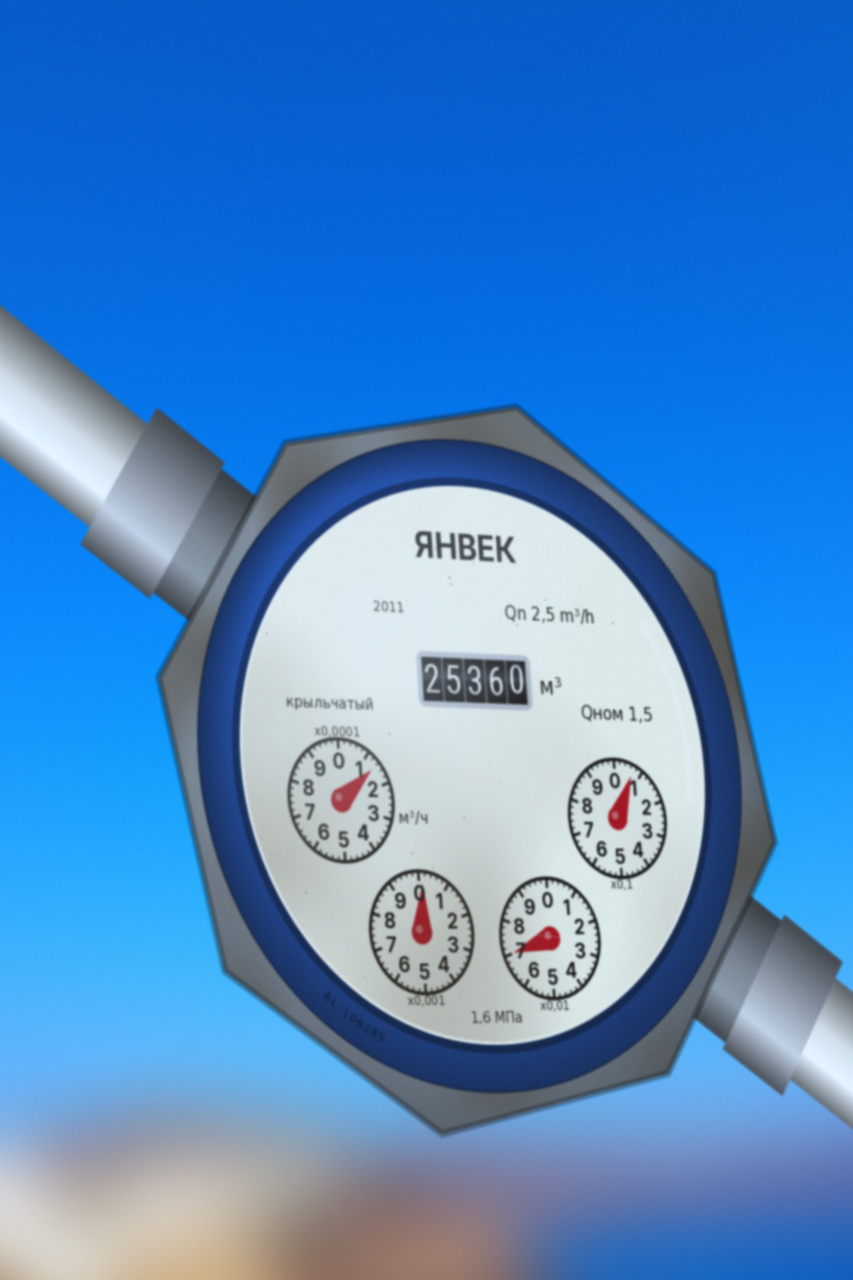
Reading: 25360.0701 m³
